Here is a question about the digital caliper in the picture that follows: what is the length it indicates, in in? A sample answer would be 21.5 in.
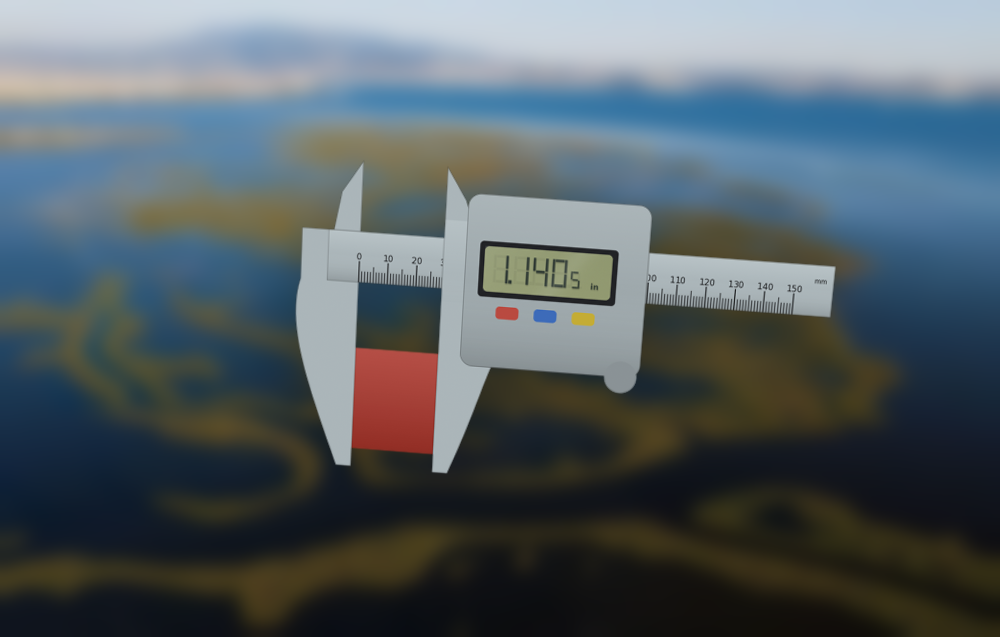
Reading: 1.1405 in
